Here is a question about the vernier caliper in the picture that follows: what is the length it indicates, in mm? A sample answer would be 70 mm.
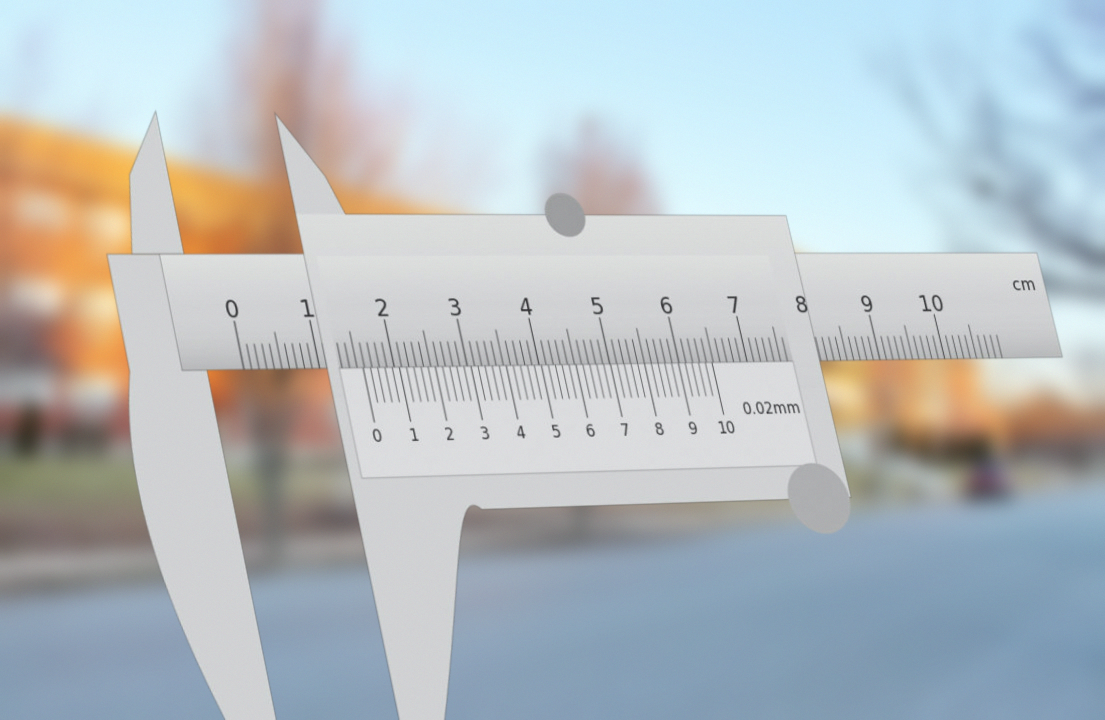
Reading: 15.8 mm
